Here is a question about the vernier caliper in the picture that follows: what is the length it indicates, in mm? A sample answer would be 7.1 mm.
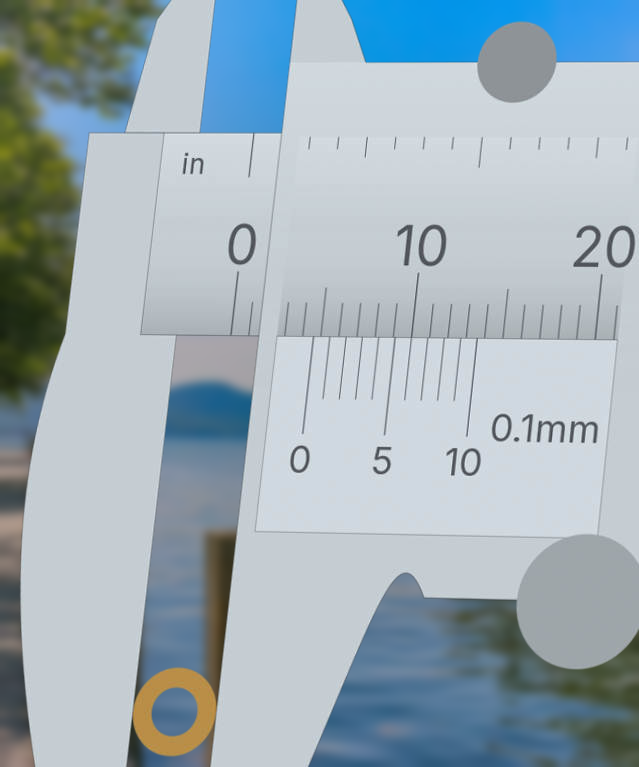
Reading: 4.6 mm
